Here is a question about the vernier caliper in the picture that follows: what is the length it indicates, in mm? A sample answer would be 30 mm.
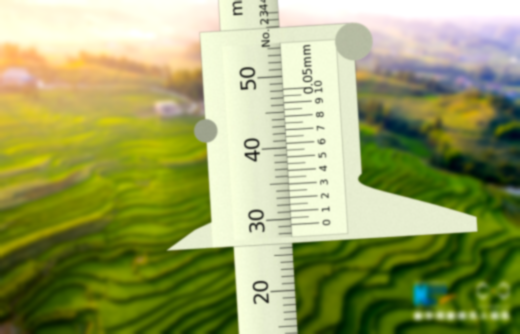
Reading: 29.2 mm
